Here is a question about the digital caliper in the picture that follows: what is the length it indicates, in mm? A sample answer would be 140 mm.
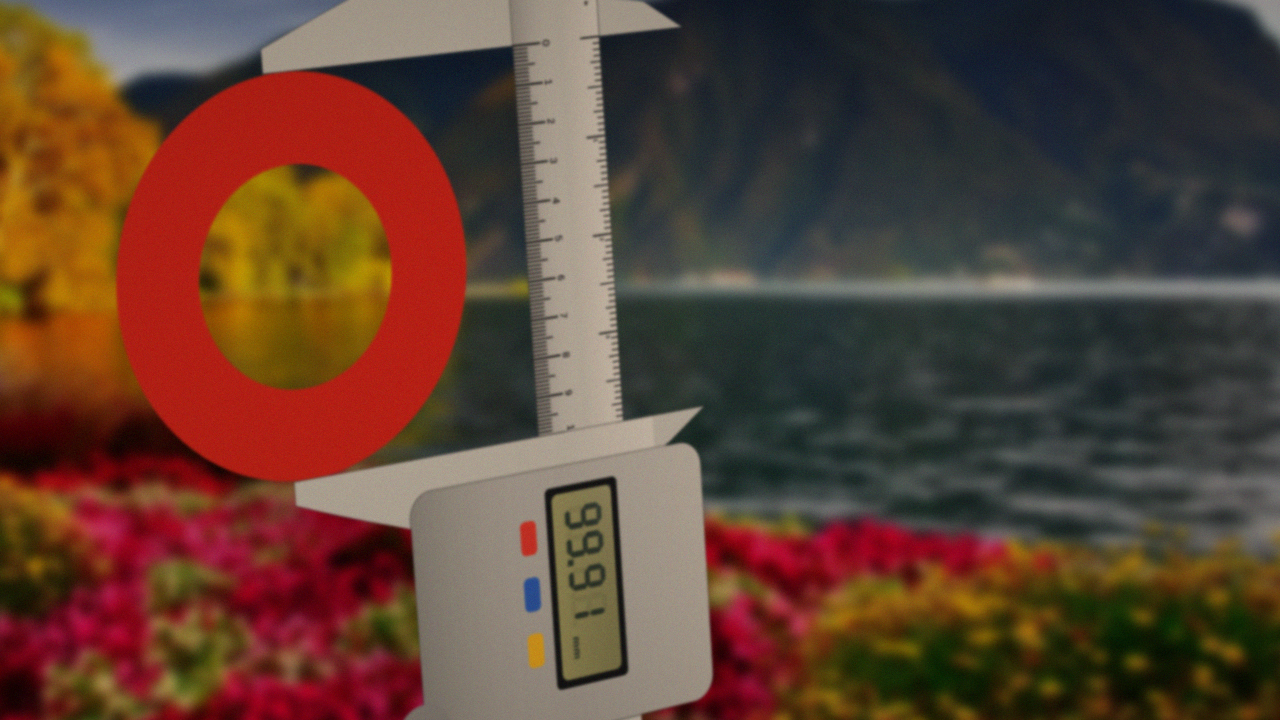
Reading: 99.91 mm
